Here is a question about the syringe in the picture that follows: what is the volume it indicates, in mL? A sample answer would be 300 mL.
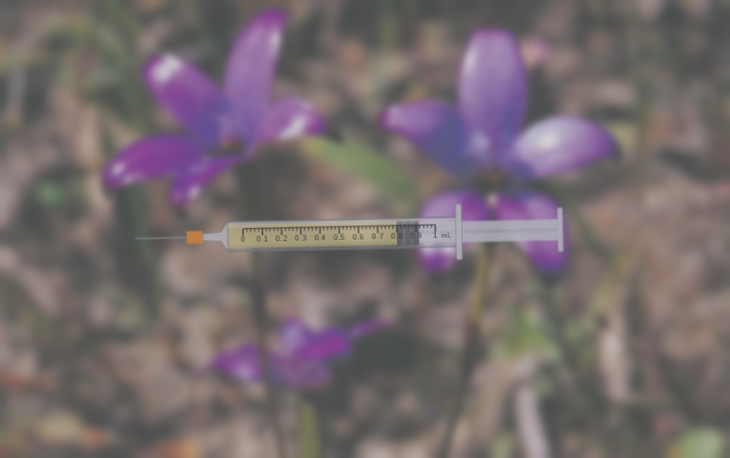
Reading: 0.8 mL
